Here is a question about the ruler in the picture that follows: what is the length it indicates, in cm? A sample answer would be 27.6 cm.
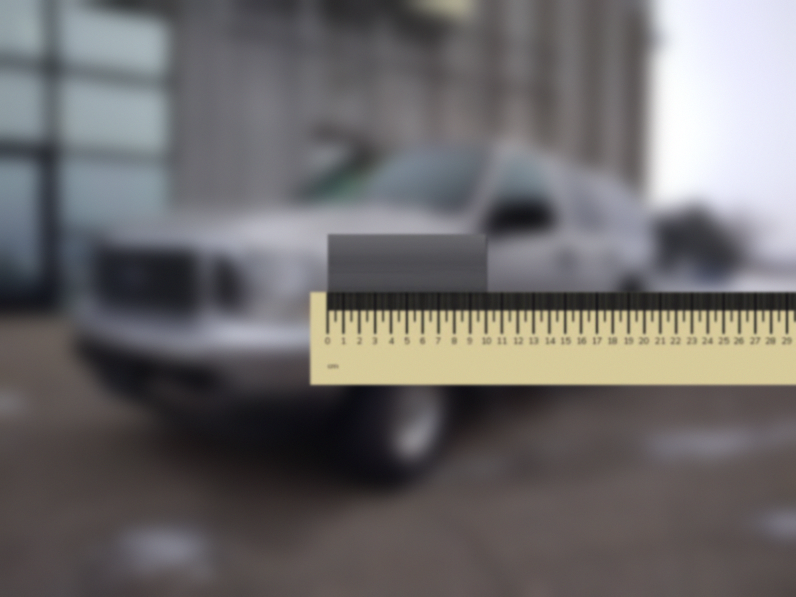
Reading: 10 cm
